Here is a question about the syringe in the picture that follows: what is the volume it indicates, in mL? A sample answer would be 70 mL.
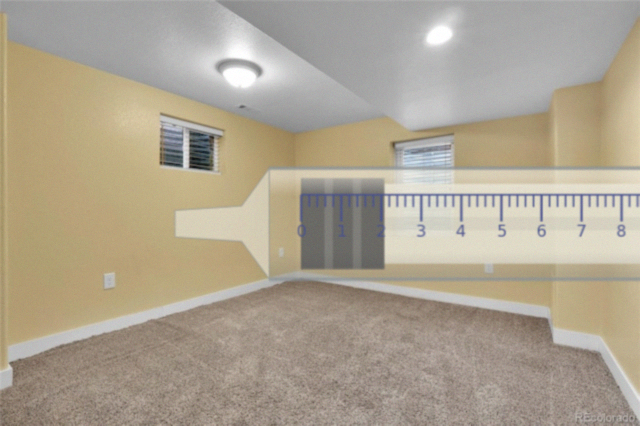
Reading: 0 mL
